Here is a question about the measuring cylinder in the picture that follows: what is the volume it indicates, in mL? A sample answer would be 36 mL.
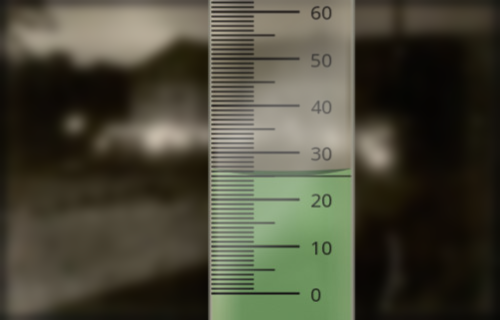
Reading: 25 mL
